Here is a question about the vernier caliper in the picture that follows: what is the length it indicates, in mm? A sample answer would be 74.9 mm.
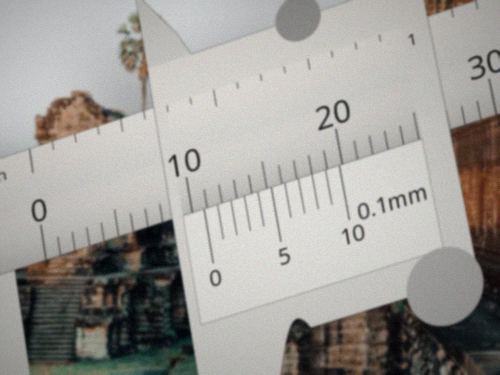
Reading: 10.8 mm
